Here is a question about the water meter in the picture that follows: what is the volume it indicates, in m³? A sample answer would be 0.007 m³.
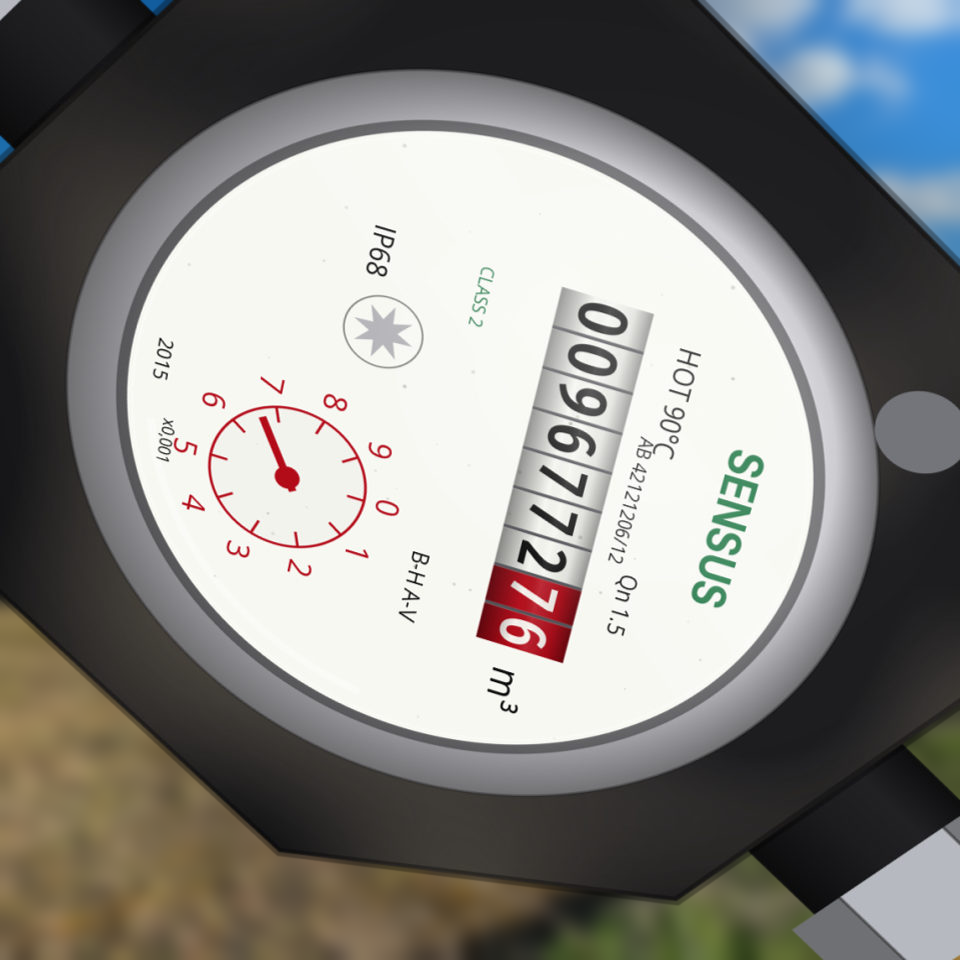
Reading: 96772.766 m³
